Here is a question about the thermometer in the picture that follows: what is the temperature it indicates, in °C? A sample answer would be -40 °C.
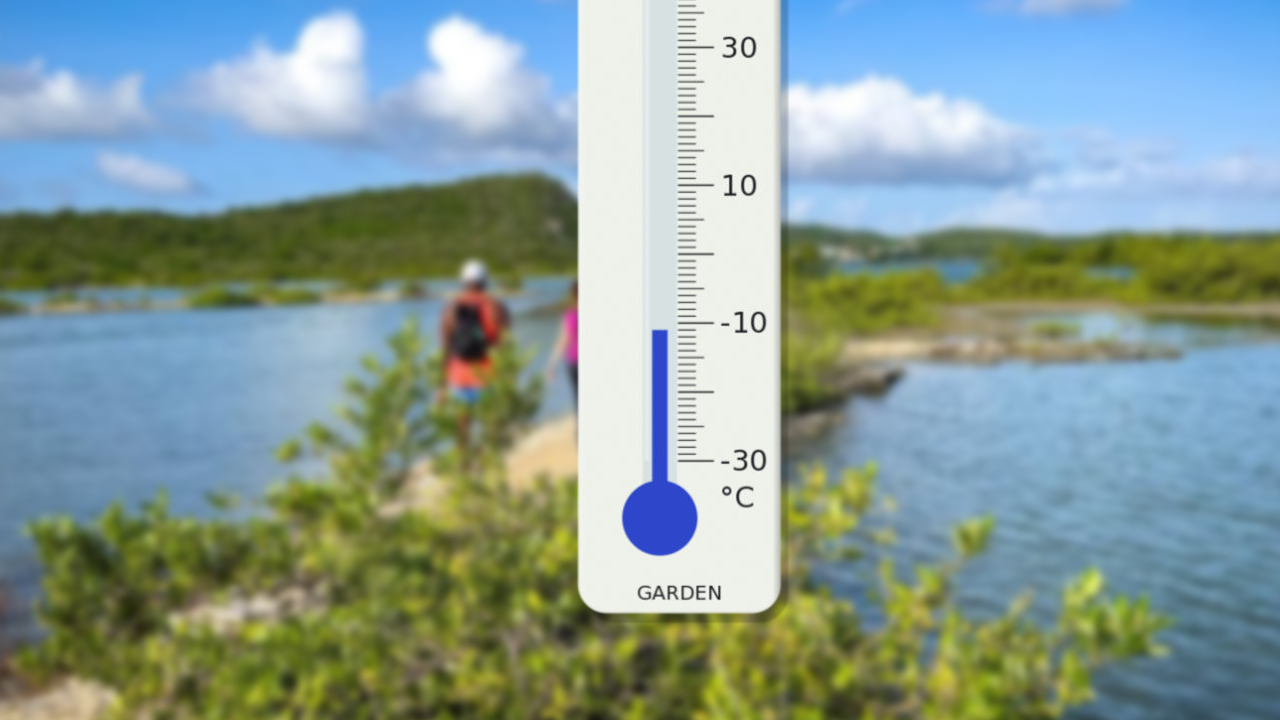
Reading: -11 °C
